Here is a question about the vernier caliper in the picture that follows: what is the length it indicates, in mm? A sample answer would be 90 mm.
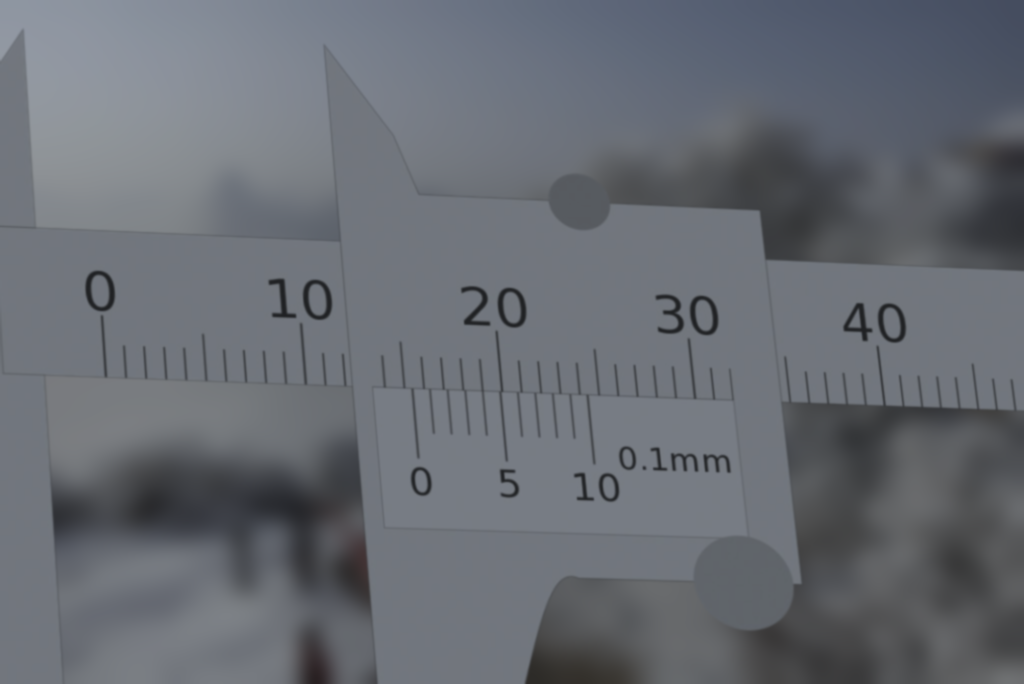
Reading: 15.4 mm
